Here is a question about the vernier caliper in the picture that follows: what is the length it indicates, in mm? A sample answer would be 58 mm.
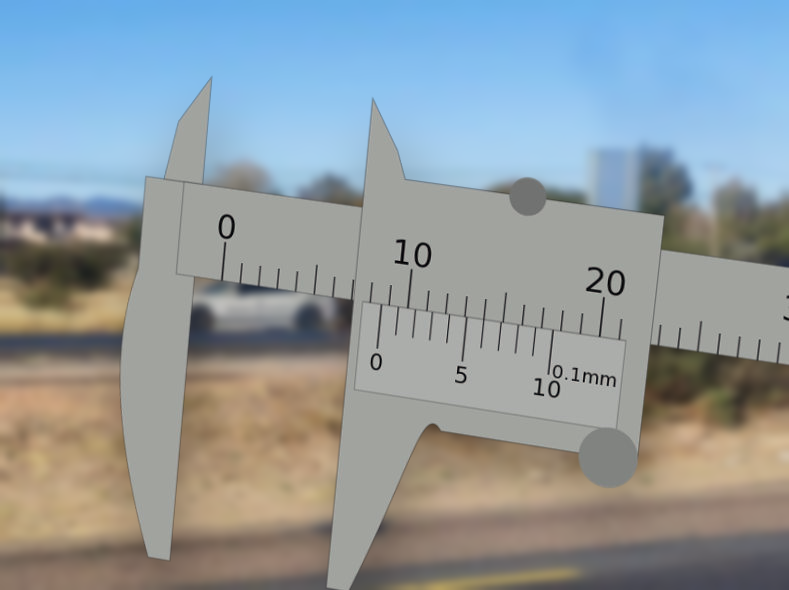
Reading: 8.6 mm
